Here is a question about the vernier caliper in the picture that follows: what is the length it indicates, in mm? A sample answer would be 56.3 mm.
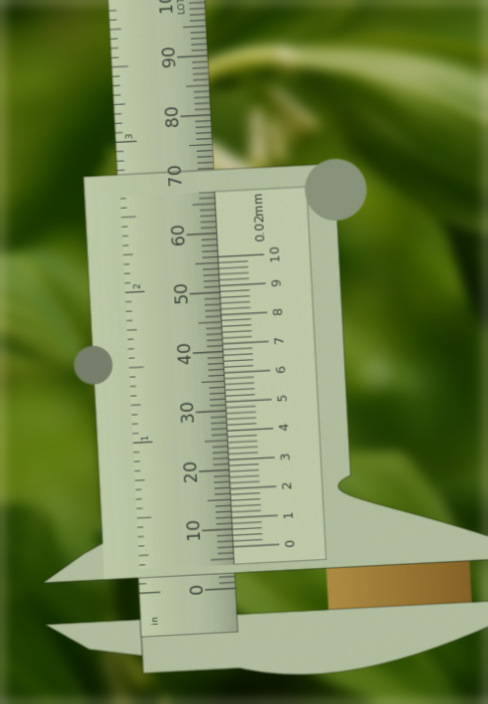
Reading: 7.0 mm
